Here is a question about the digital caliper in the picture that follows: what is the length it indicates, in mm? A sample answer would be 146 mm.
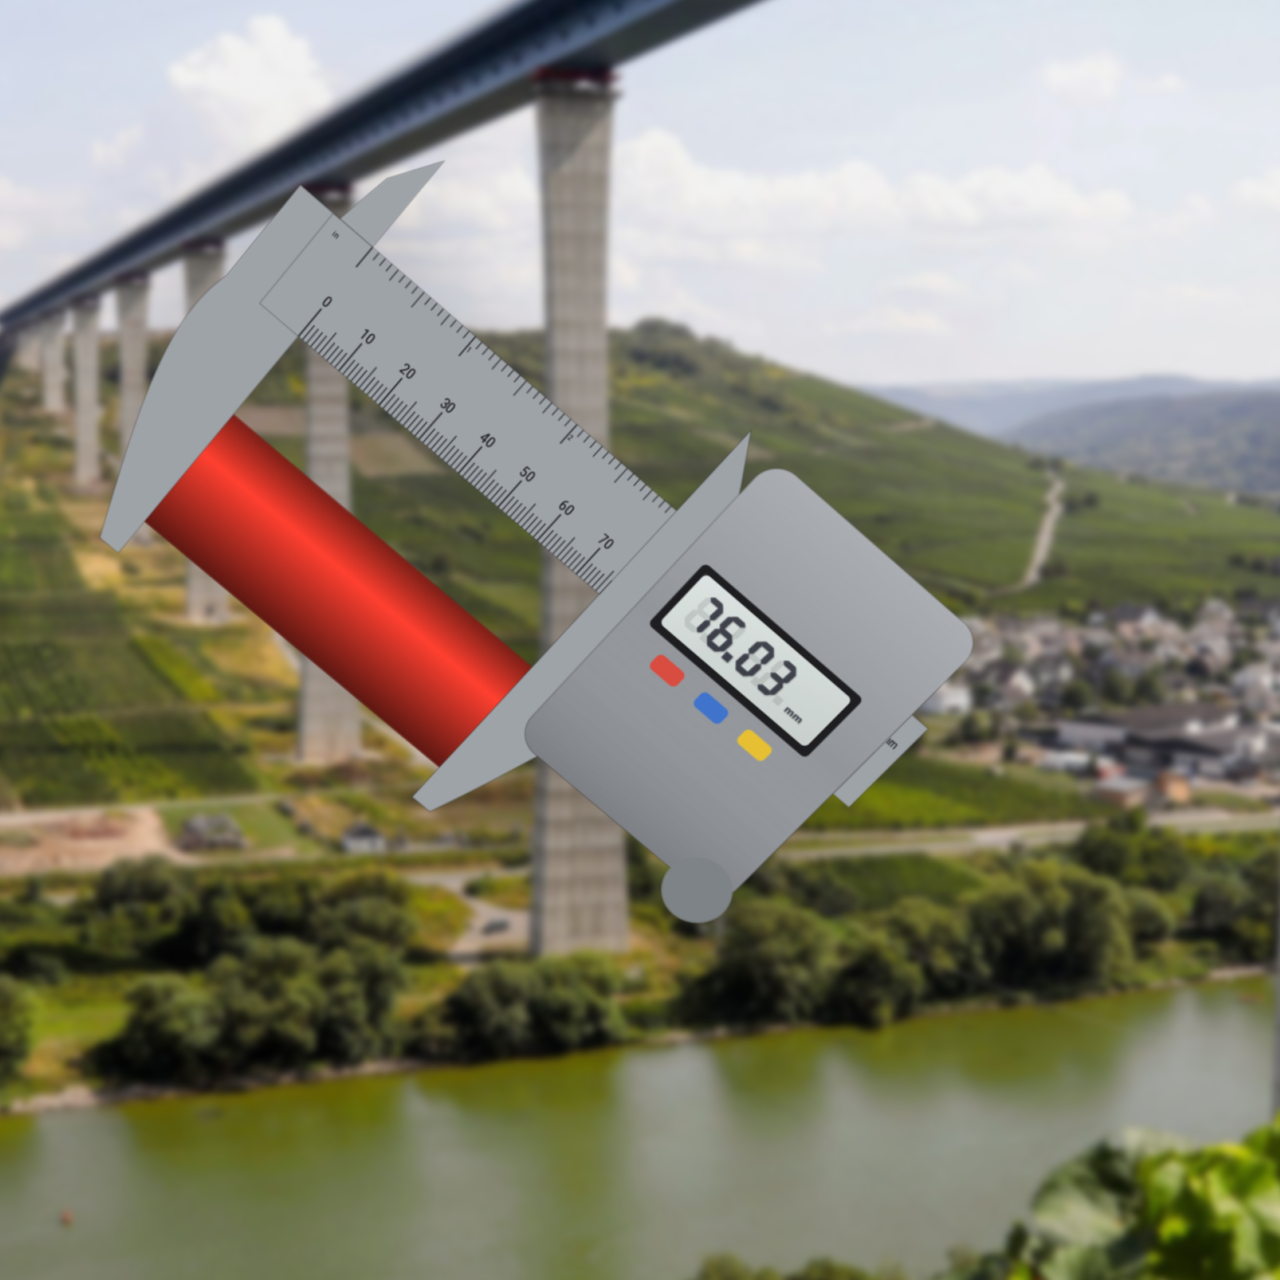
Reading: 76.03 mm
